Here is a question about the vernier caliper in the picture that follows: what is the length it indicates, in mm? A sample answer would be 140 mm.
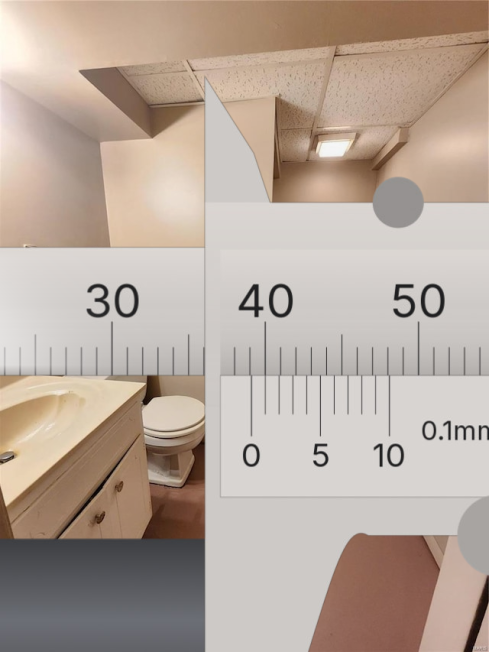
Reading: 39.1 mm
